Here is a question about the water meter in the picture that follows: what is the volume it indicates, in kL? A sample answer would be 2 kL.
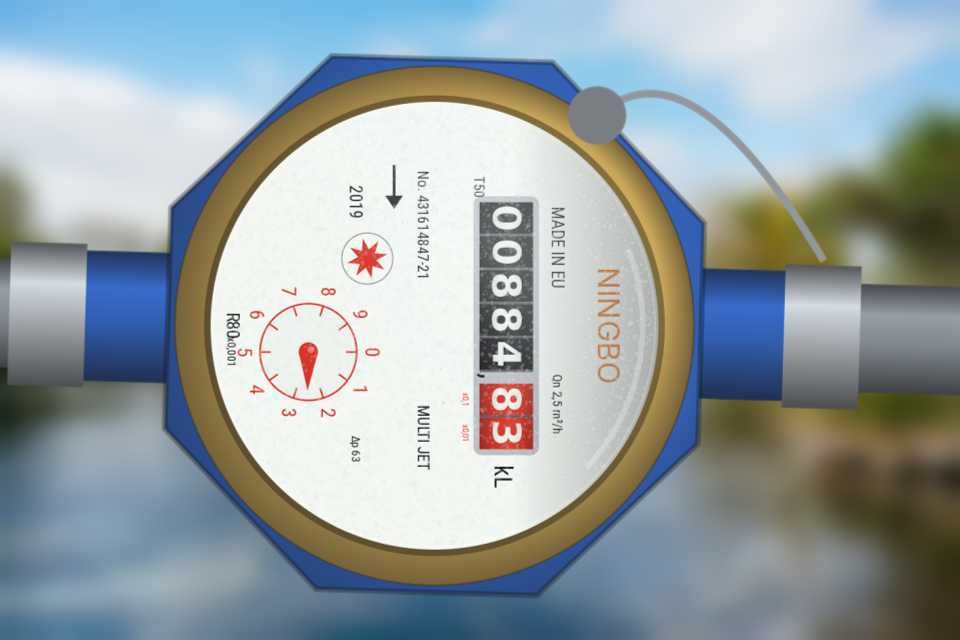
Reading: 884.832 kL
